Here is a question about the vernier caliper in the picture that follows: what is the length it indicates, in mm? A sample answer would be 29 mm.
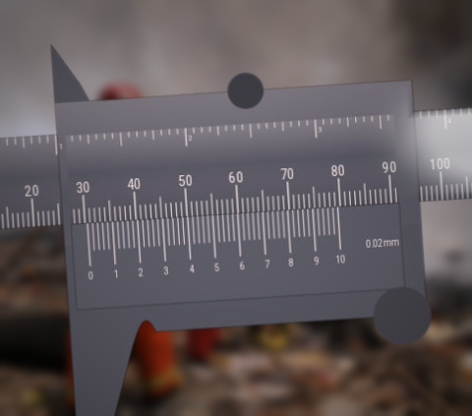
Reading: 30.5 mm
